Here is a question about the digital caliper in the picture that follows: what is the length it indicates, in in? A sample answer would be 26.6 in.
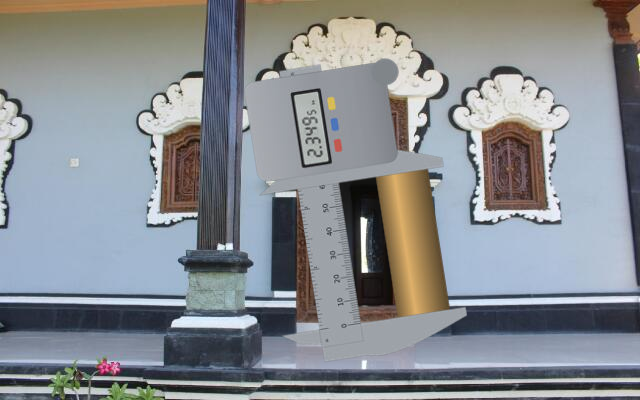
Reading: 2.3495 in
